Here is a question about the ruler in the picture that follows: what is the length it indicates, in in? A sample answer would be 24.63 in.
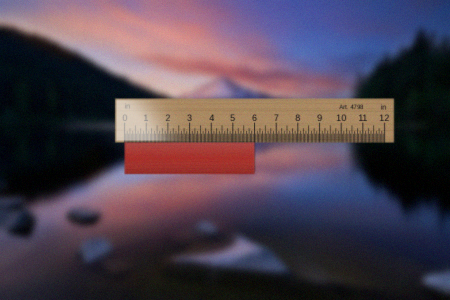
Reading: 6 in
